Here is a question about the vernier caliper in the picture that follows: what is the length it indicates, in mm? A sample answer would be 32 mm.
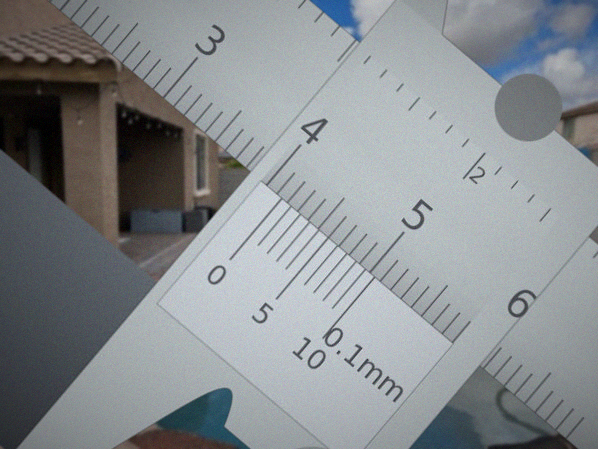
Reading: 41.5 mm
